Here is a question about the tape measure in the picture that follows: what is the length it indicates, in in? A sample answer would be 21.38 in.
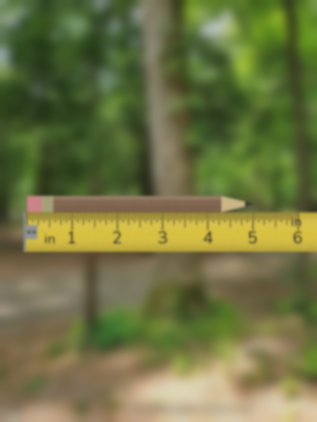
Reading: 5 in
